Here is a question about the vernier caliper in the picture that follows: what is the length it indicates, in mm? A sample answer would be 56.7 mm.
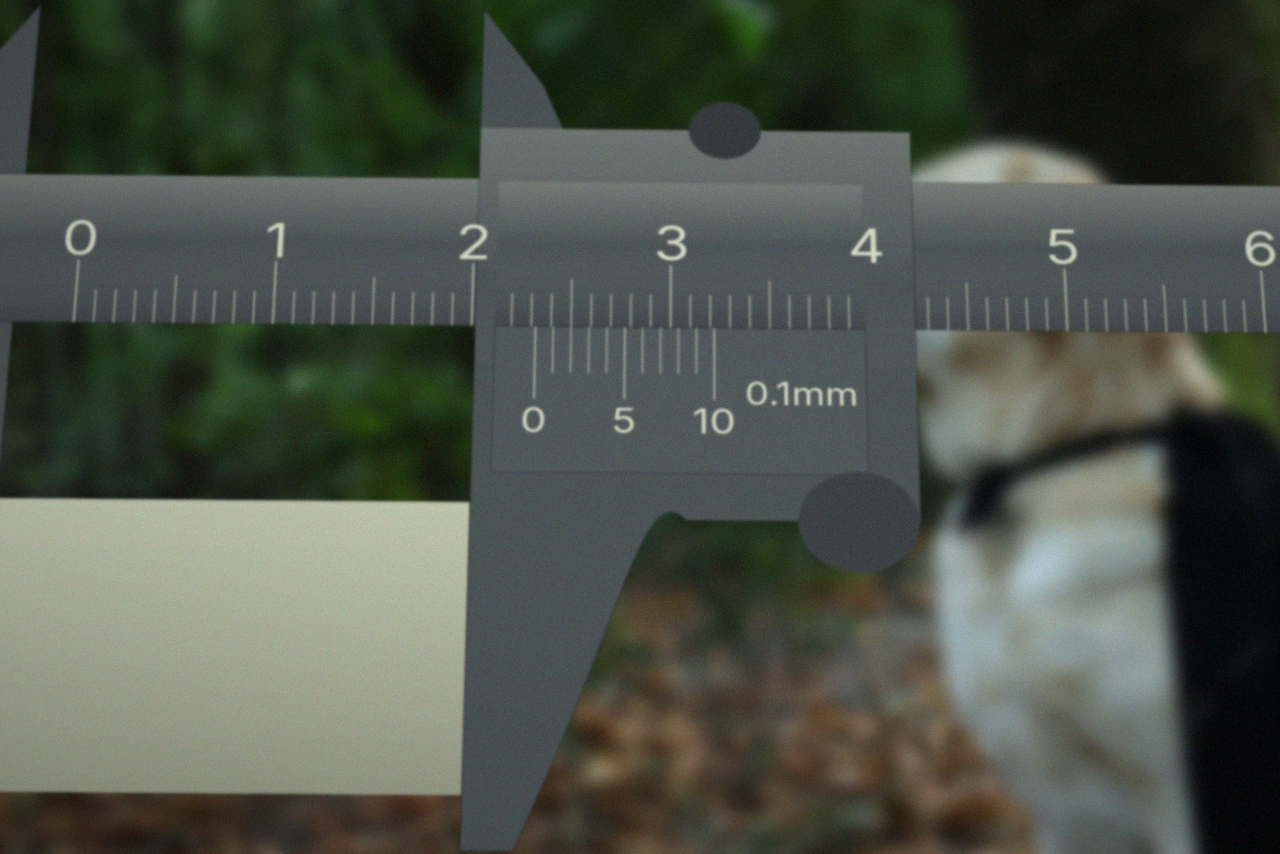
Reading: 23.2 mm
